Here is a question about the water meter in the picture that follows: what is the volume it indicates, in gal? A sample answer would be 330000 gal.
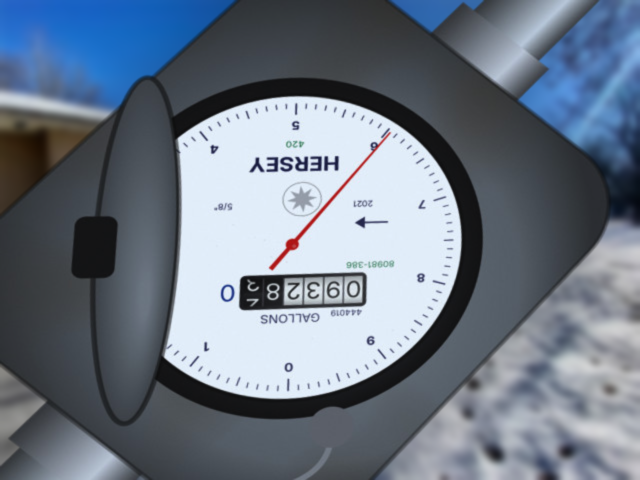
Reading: 932826.0 gal
